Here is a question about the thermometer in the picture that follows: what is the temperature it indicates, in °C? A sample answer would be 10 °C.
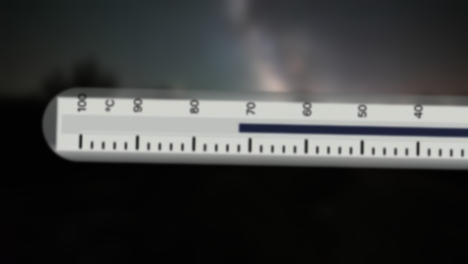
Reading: 72 °C
